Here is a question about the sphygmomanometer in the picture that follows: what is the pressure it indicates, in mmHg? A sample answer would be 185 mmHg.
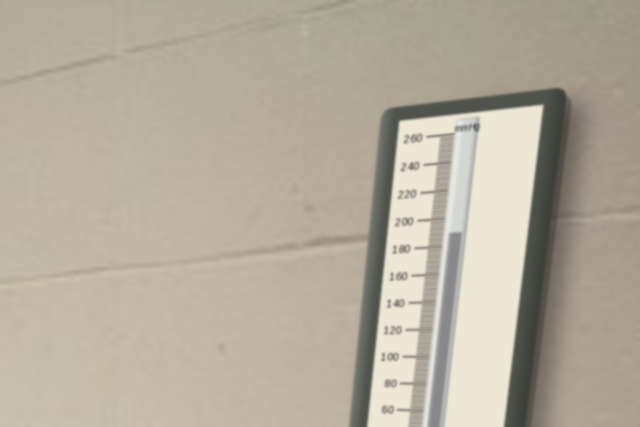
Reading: 190 mmHg
